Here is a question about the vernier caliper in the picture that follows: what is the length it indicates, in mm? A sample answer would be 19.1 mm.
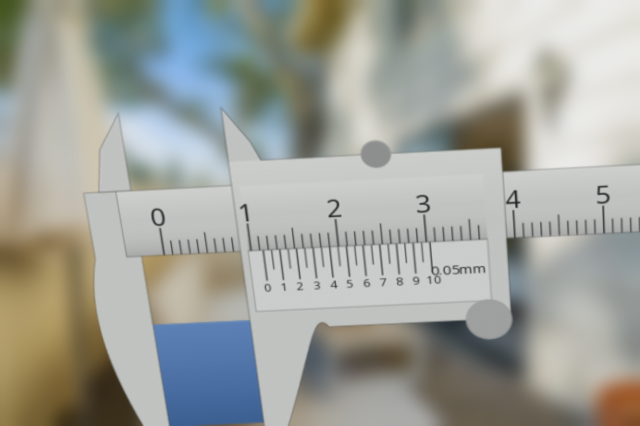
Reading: 11.4 mm
